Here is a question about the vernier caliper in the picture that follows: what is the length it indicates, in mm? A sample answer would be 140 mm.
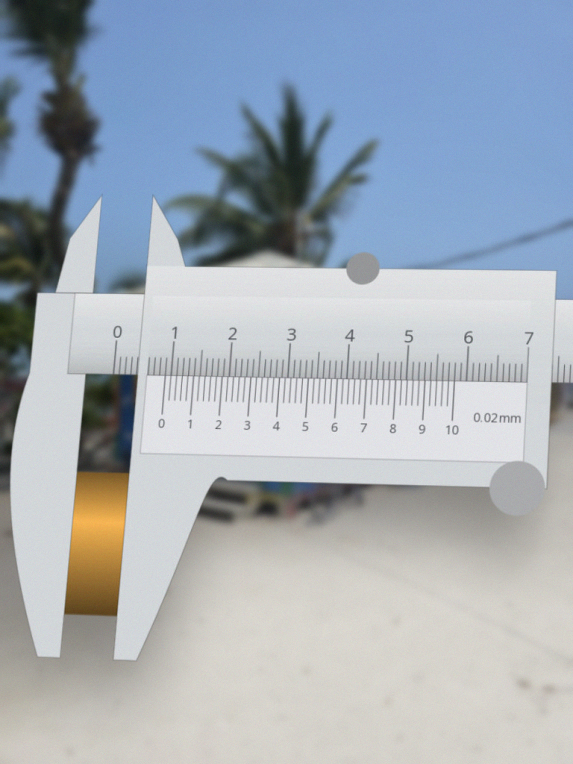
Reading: 9.0 mm
